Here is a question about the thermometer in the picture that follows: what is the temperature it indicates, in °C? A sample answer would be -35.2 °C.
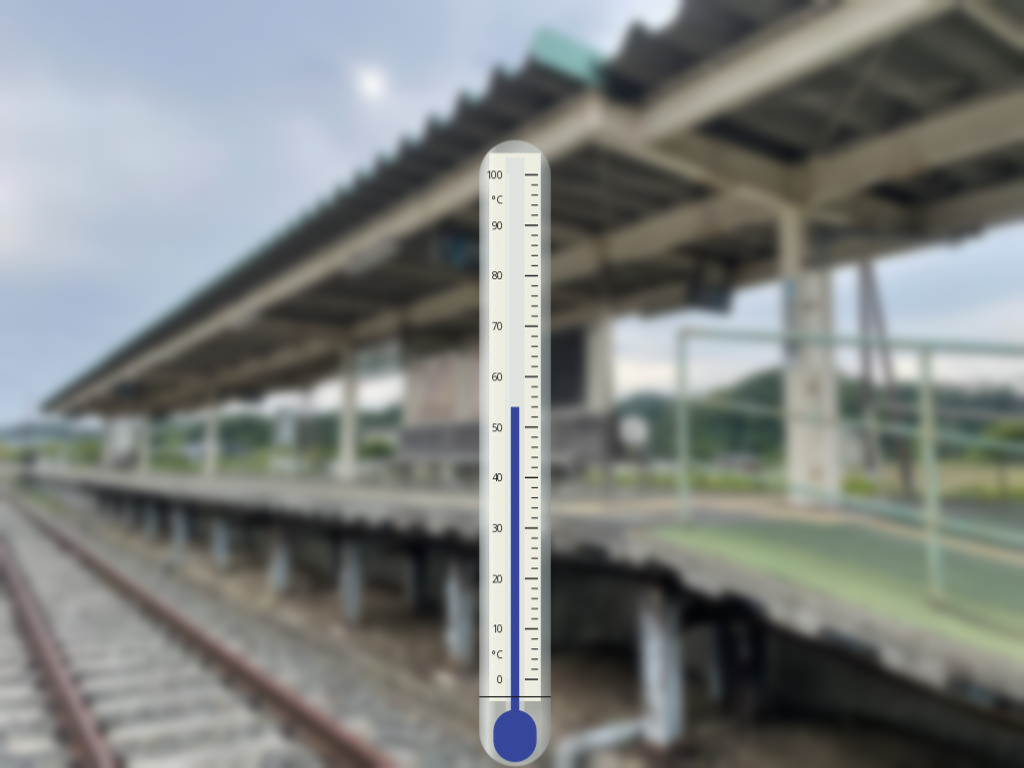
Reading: 54 °C
